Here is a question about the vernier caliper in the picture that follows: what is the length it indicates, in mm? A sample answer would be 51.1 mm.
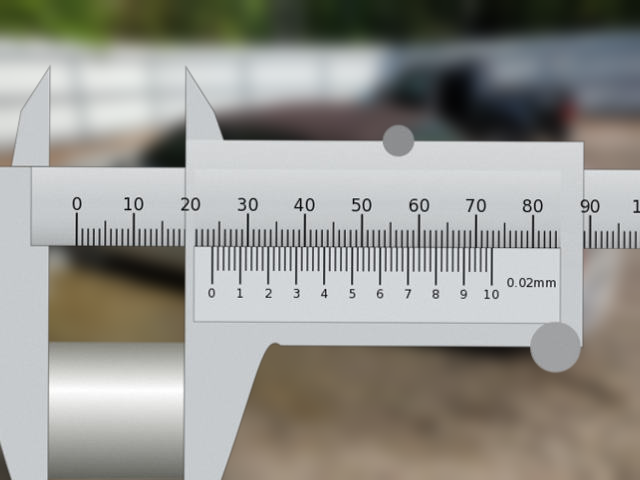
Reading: 23.8 mm
